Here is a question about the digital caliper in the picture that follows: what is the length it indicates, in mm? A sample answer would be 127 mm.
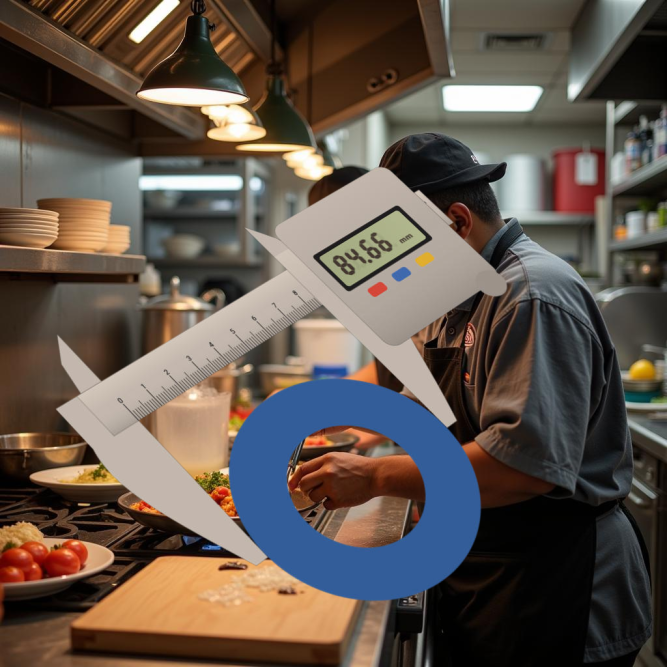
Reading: 84.66 mm
